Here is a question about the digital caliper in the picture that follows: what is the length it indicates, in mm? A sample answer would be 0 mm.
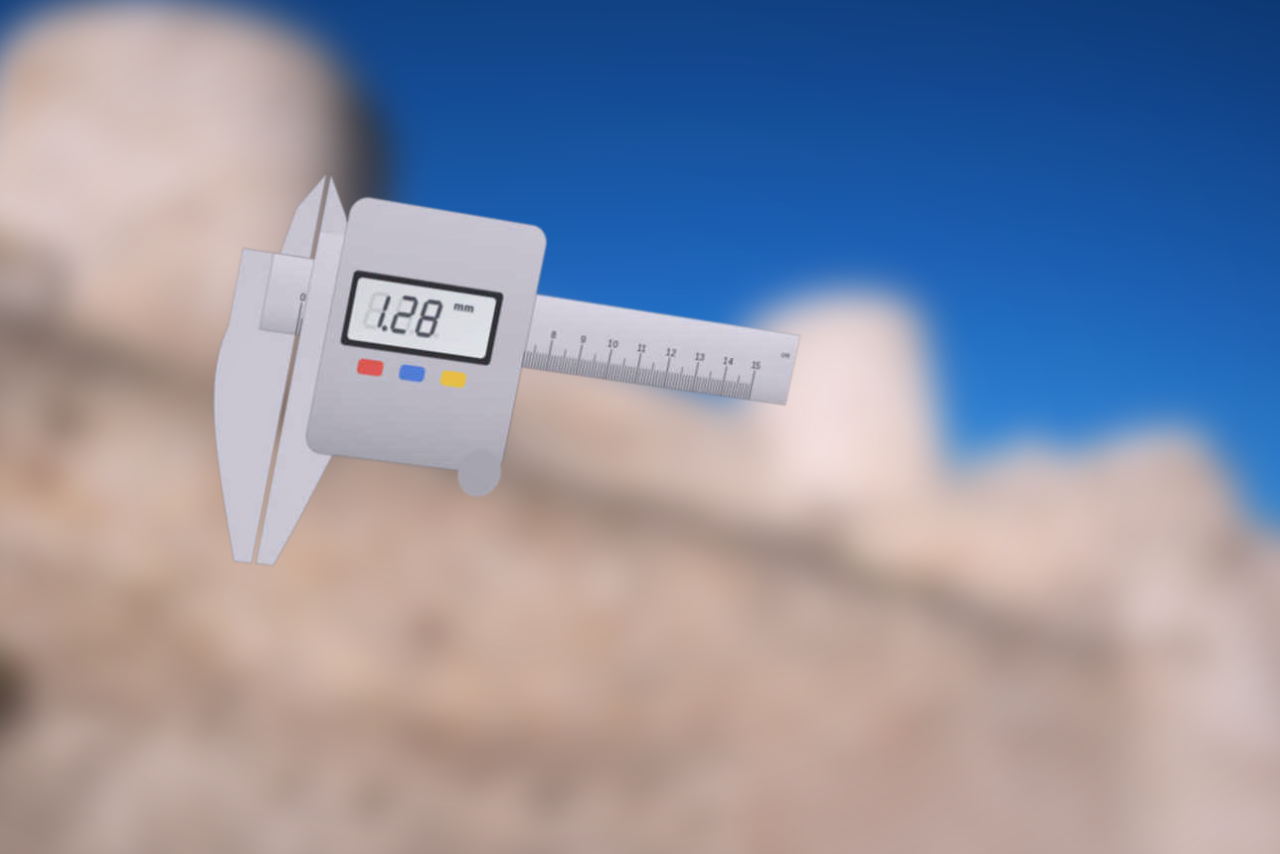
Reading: 1.28 mm
